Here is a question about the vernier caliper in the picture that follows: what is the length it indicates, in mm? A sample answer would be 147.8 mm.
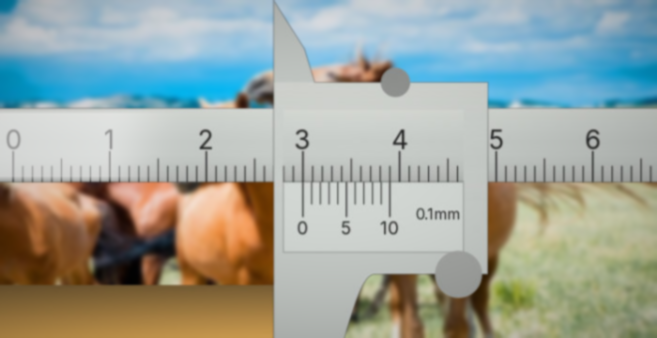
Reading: 30.0 mm
